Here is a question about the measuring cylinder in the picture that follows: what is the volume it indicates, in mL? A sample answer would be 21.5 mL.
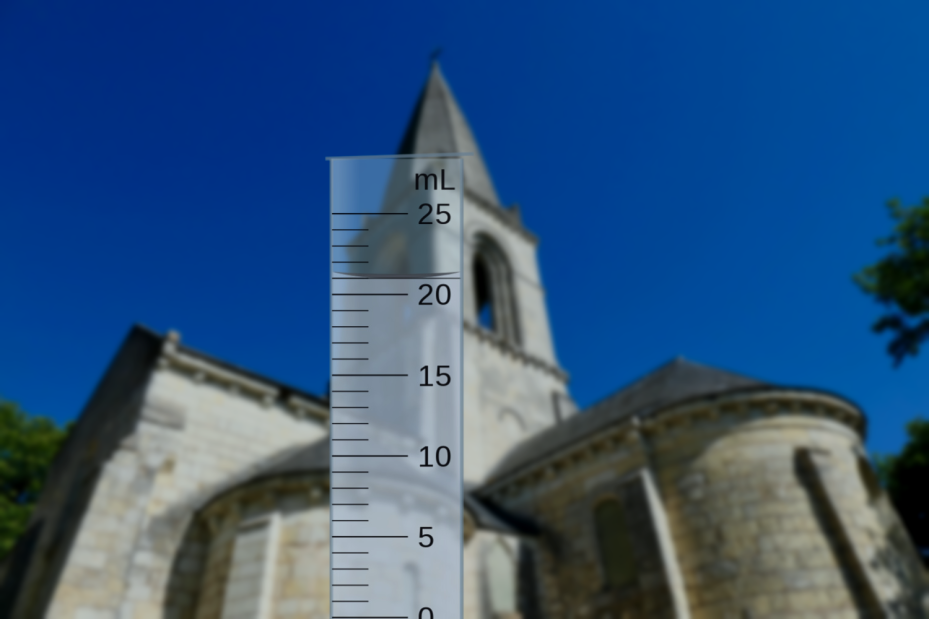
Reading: 21 mL
